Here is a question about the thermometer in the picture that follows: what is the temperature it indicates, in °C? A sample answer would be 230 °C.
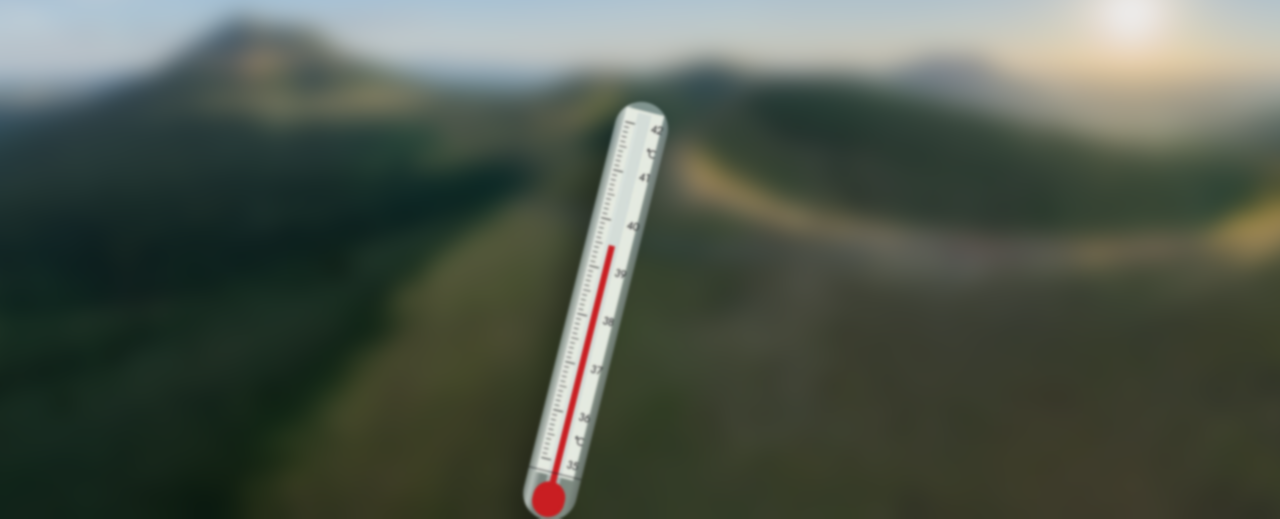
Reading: 39.5 °C
